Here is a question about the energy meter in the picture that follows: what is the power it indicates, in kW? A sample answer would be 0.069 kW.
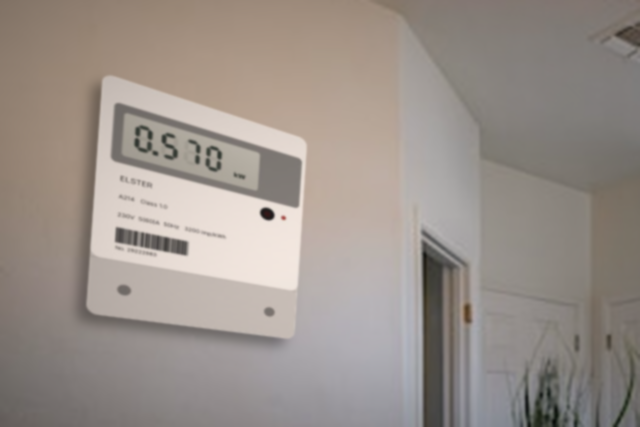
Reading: 0.570 kW
